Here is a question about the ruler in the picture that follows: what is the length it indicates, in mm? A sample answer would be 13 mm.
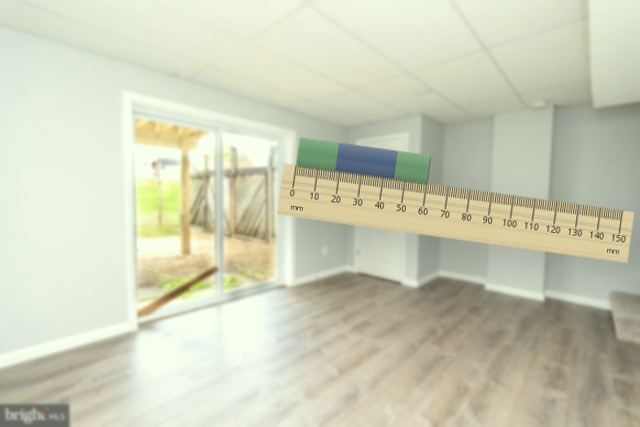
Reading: 60 mm
